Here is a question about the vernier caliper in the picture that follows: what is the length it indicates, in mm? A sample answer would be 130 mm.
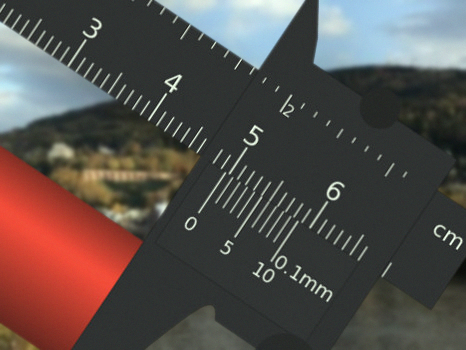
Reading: 49.6 mm
